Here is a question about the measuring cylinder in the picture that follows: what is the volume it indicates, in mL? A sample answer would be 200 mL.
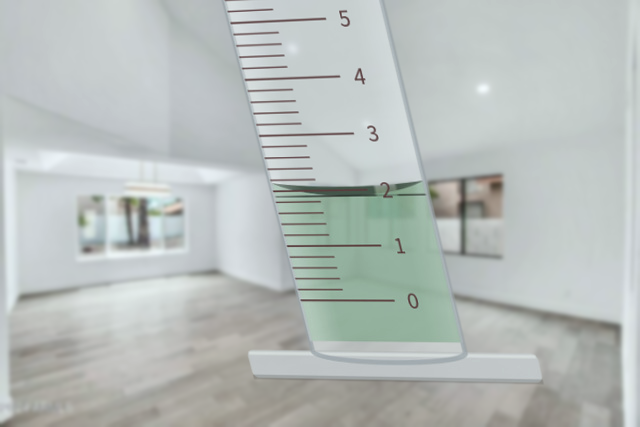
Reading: 1.9 mL
